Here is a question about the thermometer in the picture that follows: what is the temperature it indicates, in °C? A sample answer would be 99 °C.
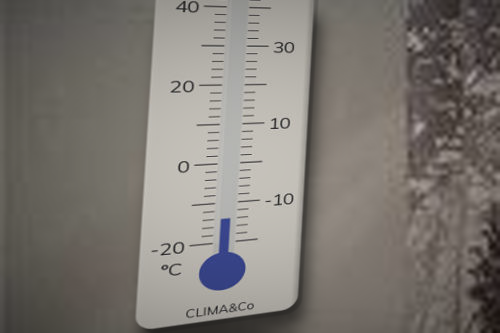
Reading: -14 °C
